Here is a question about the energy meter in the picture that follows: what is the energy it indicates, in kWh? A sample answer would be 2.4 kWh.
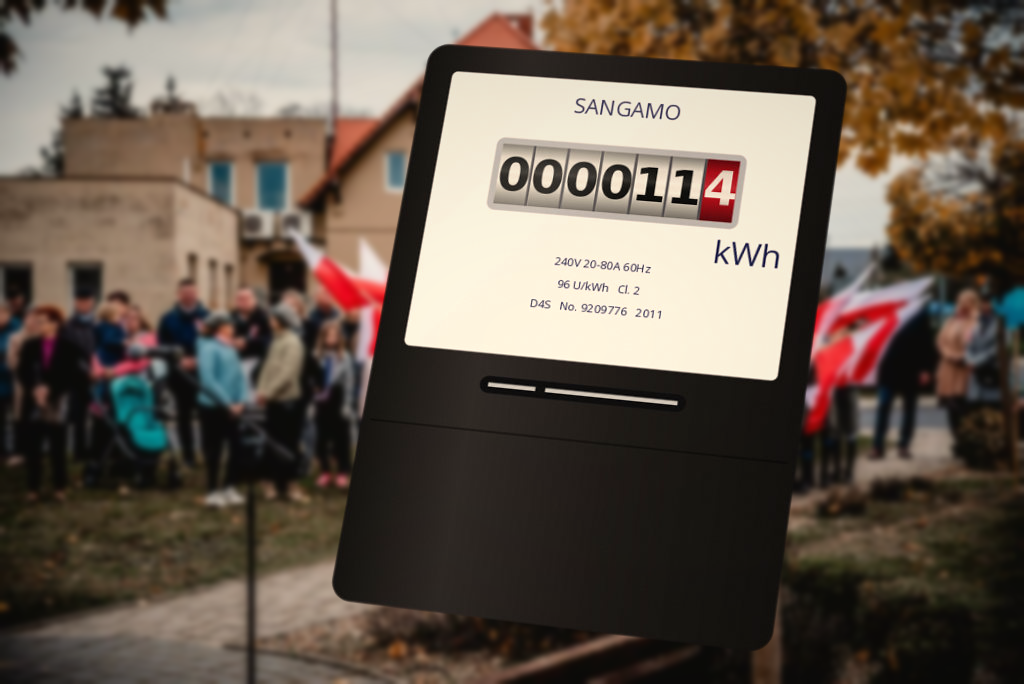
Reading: 11.4 kWh
